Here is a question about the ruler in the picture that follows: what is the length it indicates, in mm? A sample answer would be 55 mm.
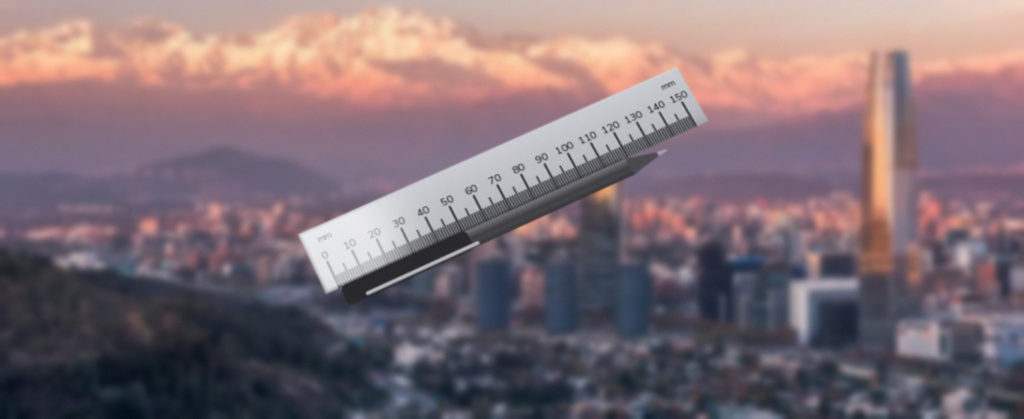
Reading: 135 mm
